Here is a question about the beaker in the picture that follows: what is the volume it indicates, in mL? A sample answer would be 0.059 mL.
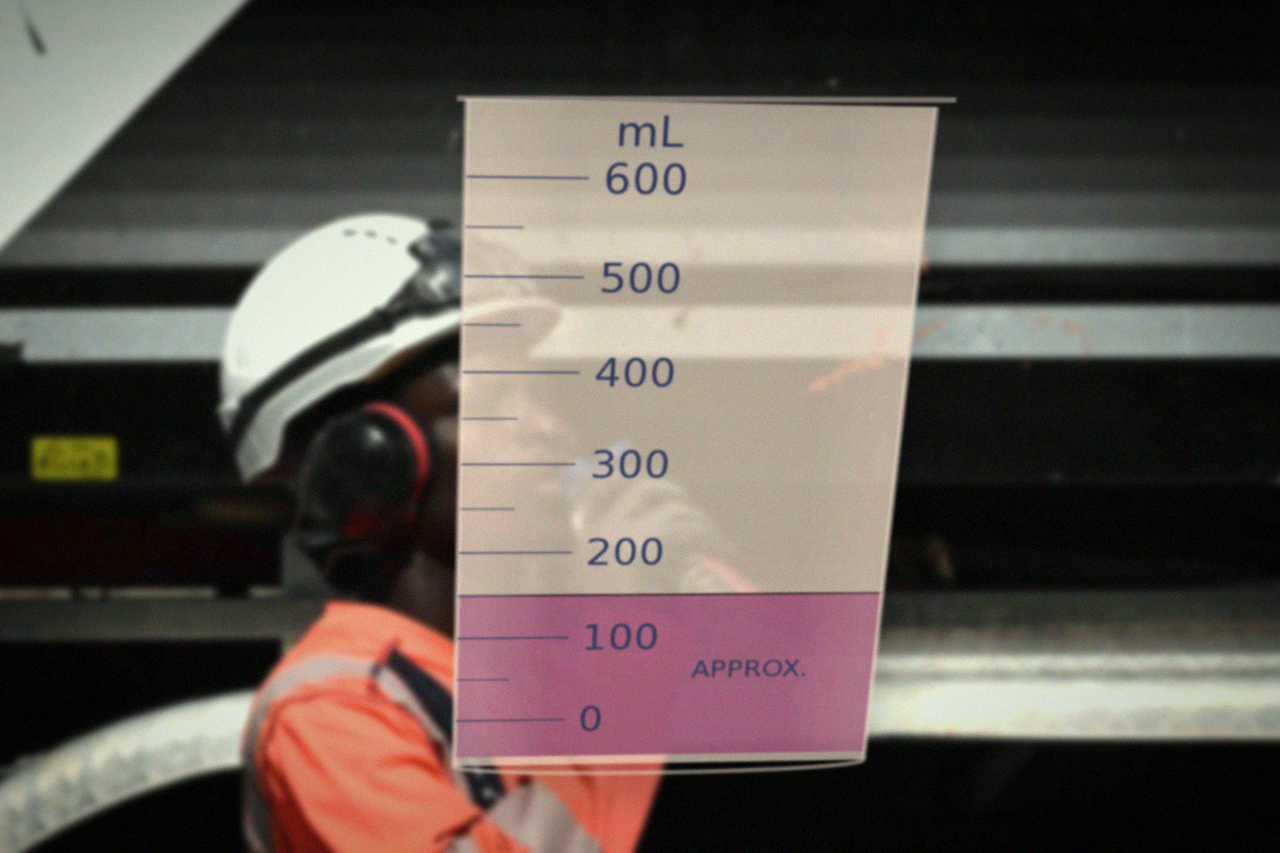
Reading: 150 mL
